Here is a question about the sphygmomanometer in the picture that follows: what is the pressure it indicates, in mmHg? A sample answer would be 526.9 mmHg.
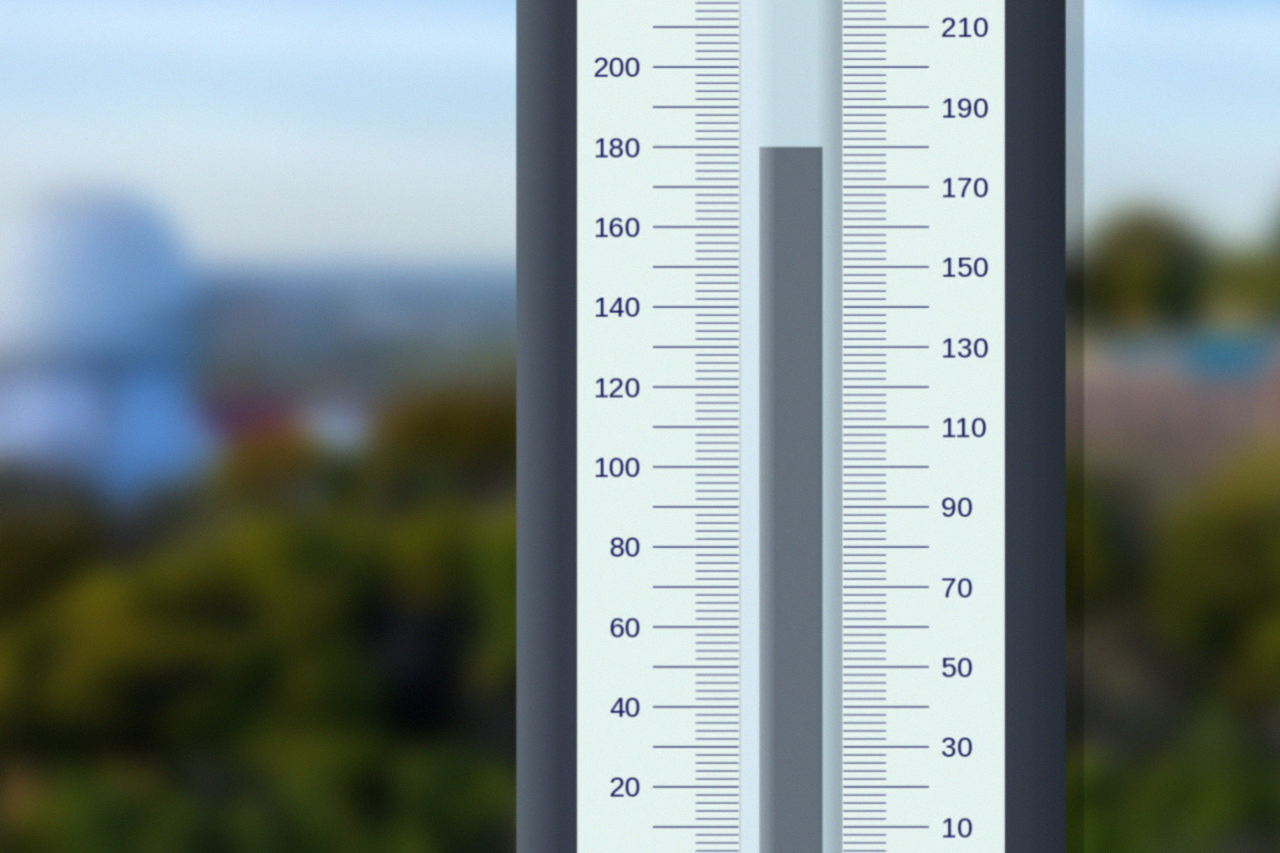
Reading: 180 mmHg
